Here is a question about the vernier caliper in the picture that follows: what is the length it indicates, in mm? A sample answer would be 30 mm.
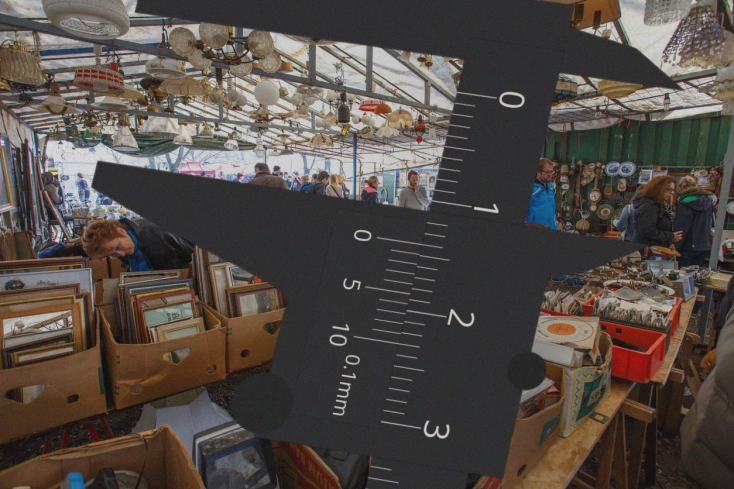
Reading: 14.0 mm
